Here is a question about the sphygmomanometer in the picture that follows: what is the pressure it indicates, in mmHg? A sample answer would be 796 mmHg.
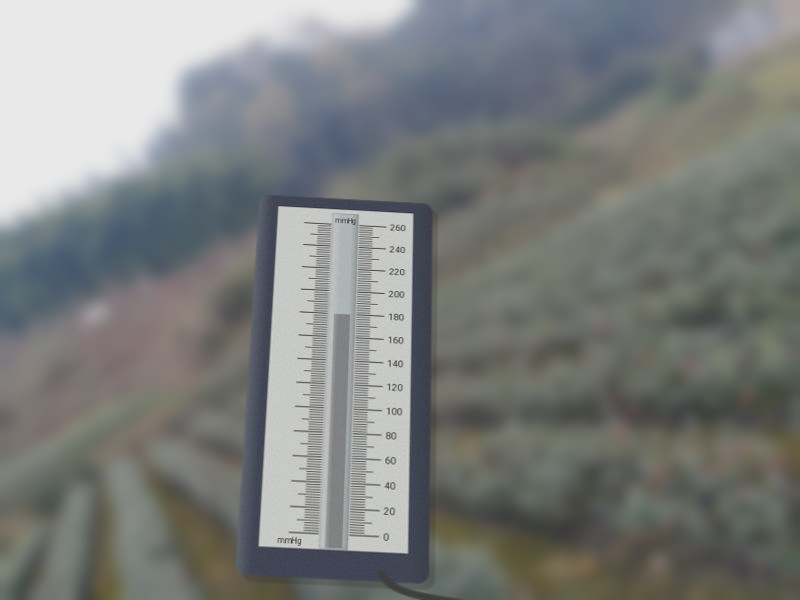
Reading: 180 mmHg
